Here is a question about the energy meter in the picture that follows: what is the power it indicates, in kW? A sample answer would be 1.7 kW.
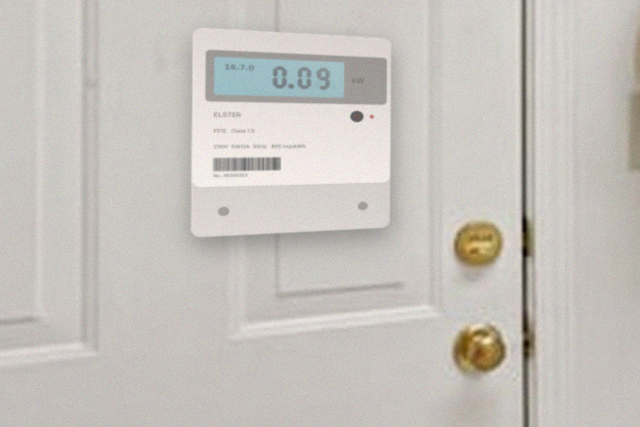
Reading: 0.09 kW
